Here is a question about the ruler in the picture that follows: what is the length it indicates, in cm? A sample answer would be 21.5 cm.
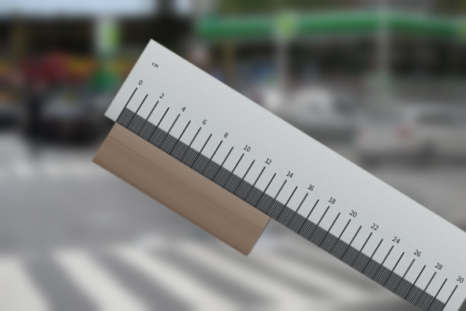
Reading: 14.5 cm
